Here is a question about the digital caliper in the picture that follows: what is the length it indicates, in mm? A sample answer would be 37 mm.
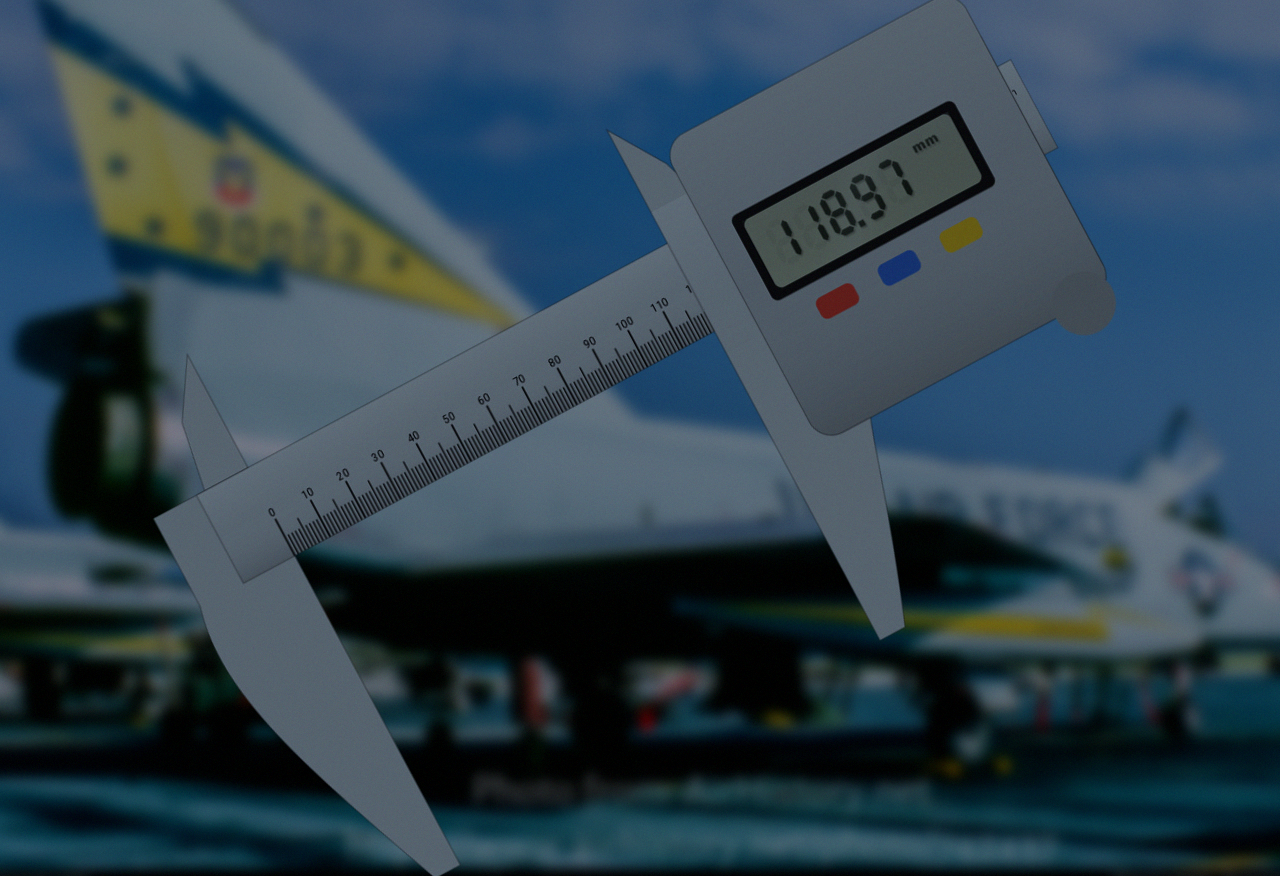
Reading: 118.97 mm
